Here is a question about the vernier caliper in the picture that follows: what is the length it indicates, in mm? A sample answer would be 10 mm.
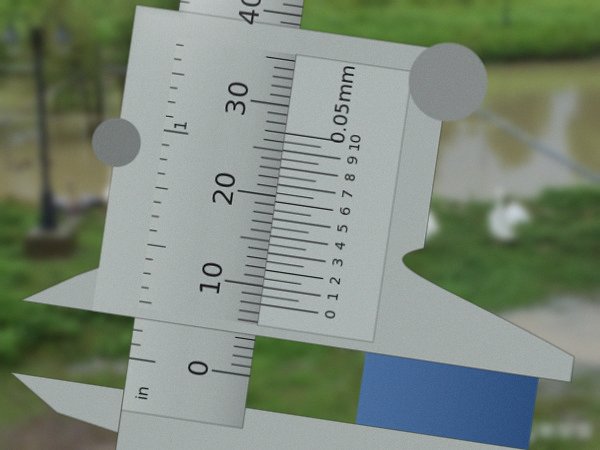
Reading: 8.0 mm
